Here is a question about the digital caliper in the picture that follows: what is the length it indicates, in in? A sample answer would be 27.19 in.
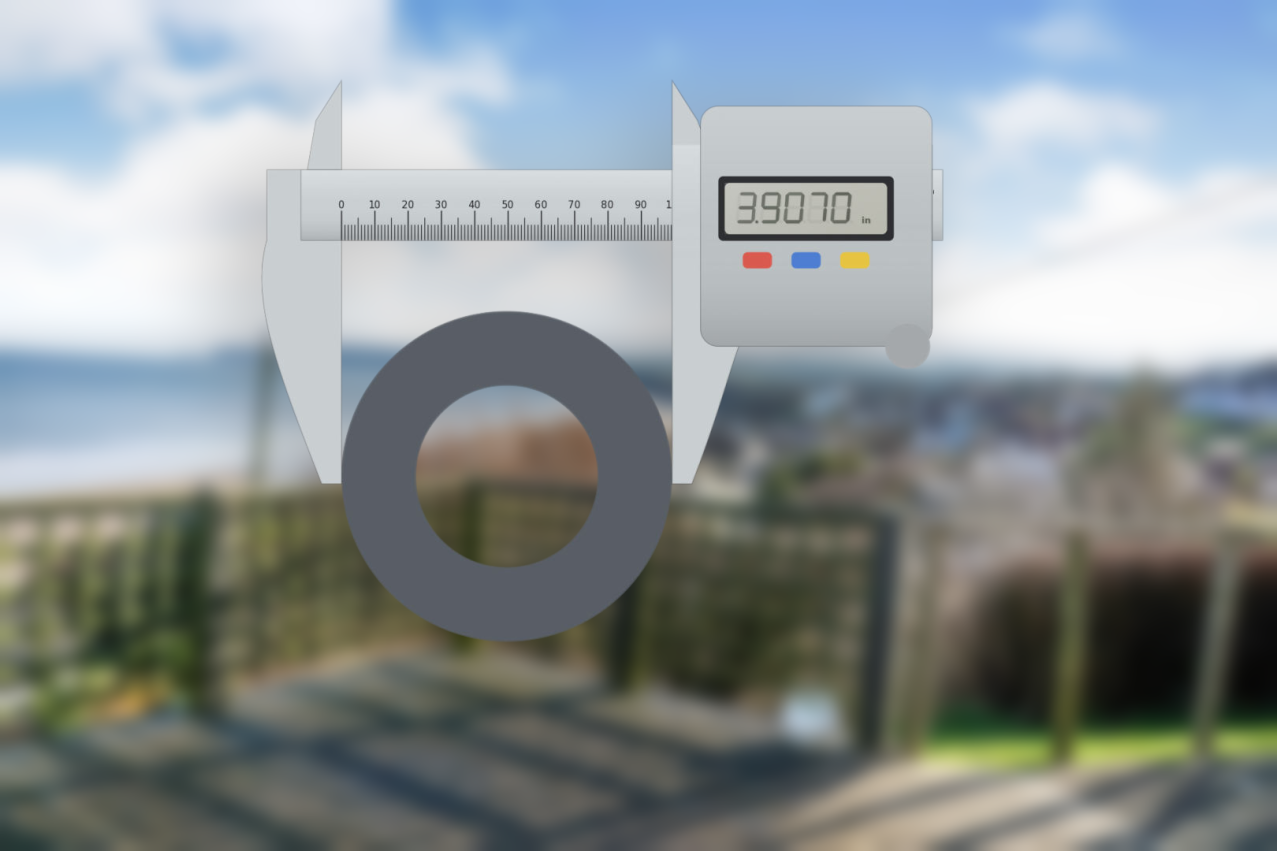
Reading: 3.9070 in
